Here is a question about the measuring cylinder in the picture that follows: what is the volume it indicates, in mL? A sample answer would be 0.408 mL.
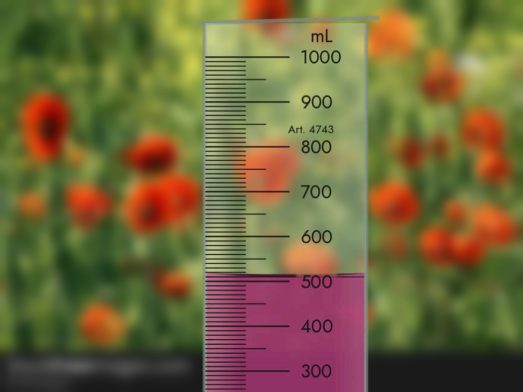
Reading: 510 mL
